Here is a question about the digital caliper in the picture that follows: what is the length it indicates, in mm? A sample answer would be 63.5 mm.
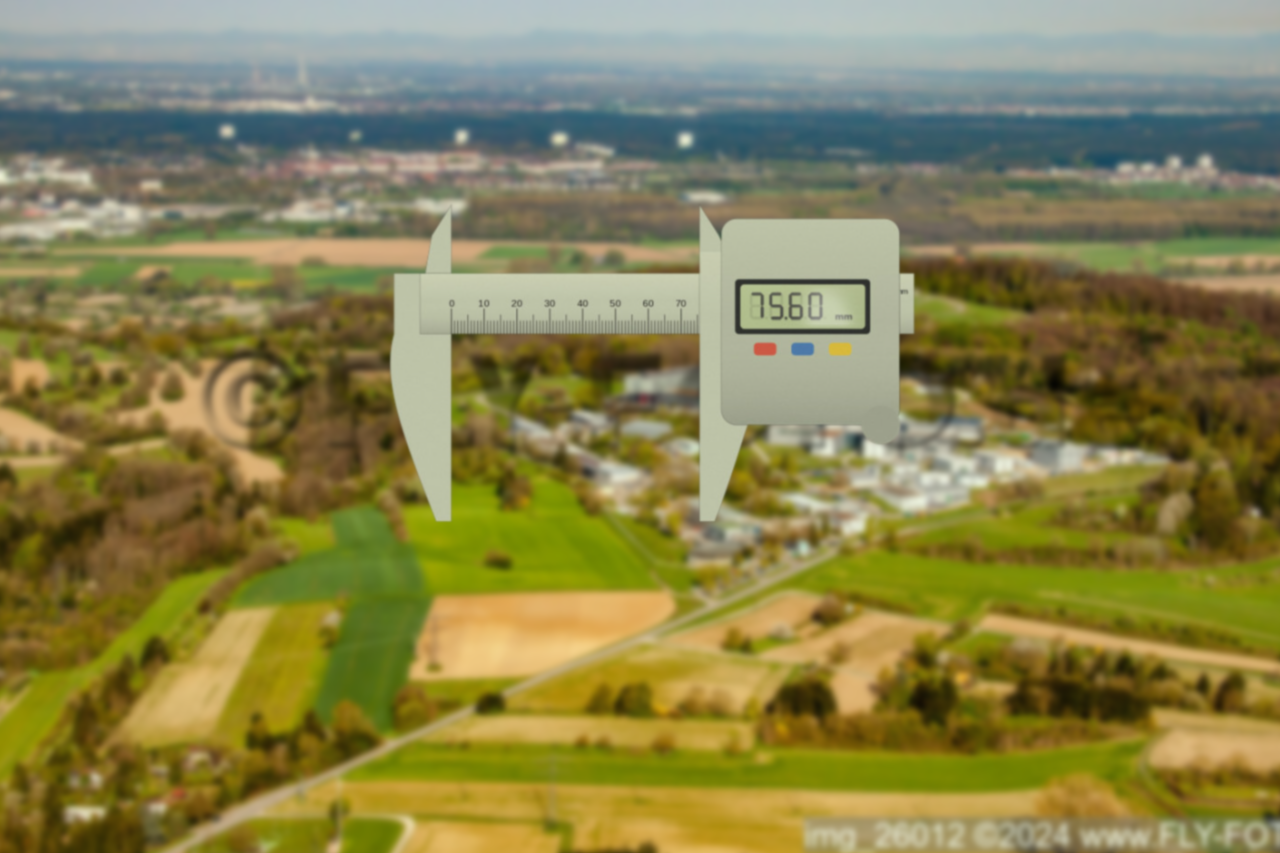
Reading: 75.60 mm
